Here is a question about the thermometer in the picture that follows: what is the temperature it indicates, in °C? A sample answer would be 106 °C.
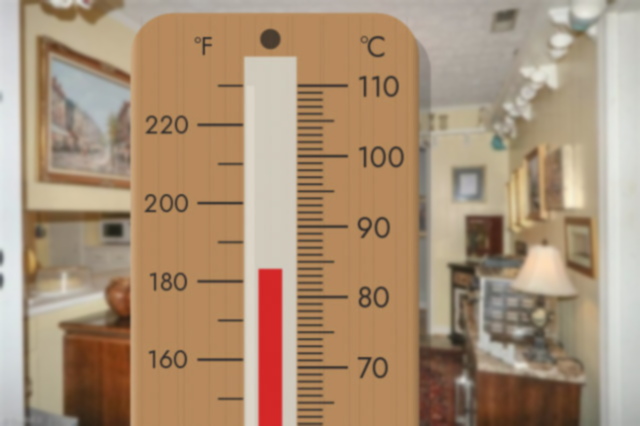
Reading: 84 °C
